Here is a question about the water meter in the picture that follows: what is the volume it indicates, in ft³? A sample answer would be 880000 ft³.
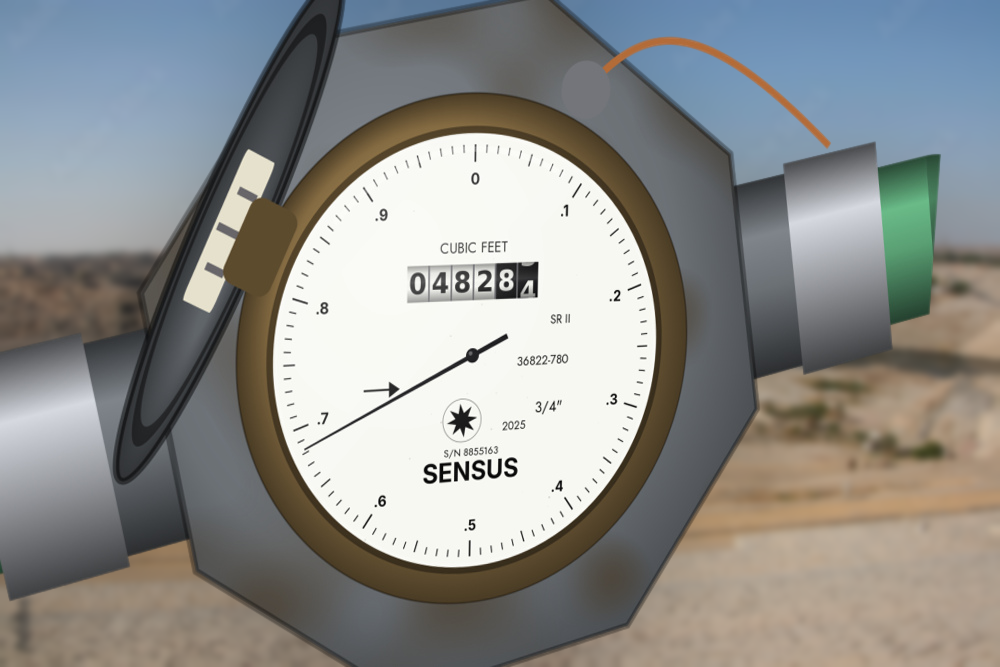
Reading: 48283.68 ft³
